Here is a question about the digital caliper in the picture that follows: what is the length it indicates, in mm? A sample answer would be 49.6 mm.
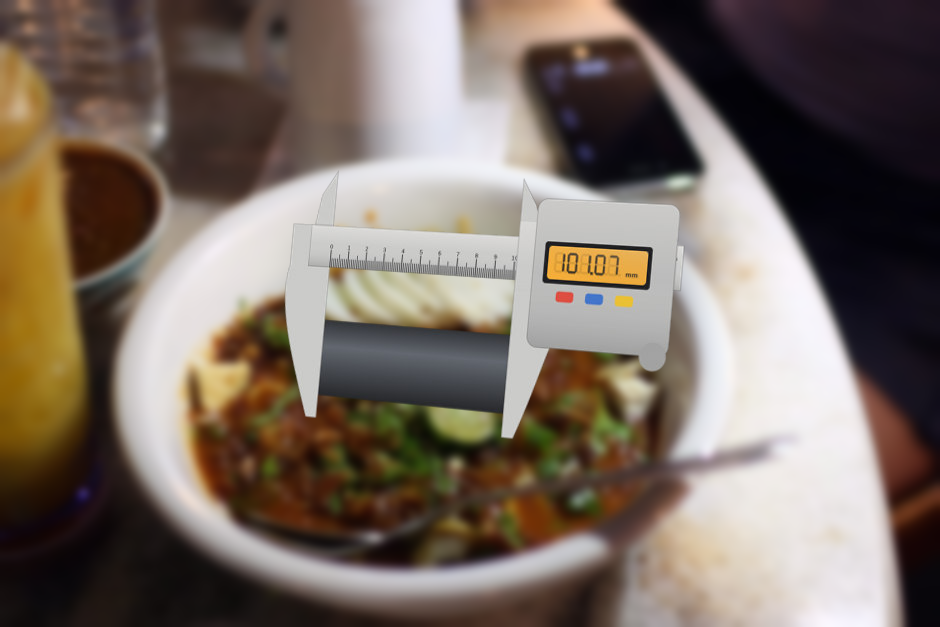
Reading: 101.07 mm
